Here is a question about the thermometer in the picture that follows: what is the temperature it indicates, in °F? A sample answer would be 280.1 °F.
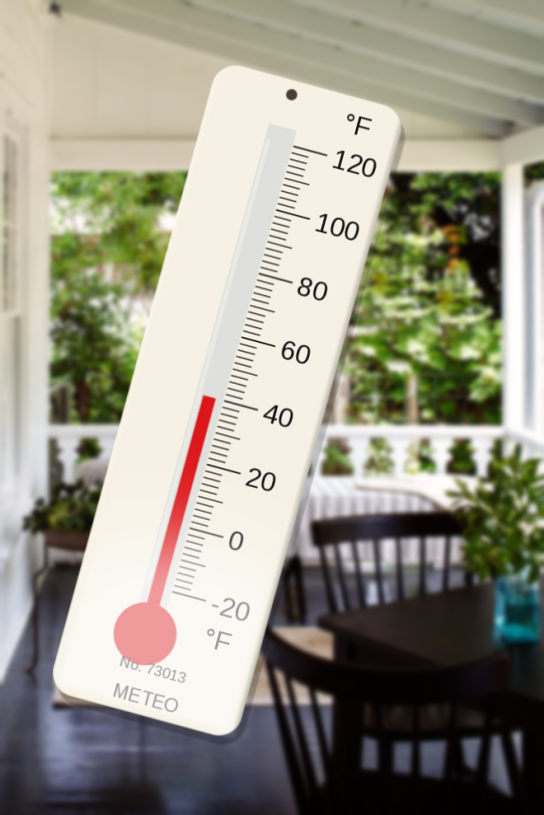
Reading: 40 °F
